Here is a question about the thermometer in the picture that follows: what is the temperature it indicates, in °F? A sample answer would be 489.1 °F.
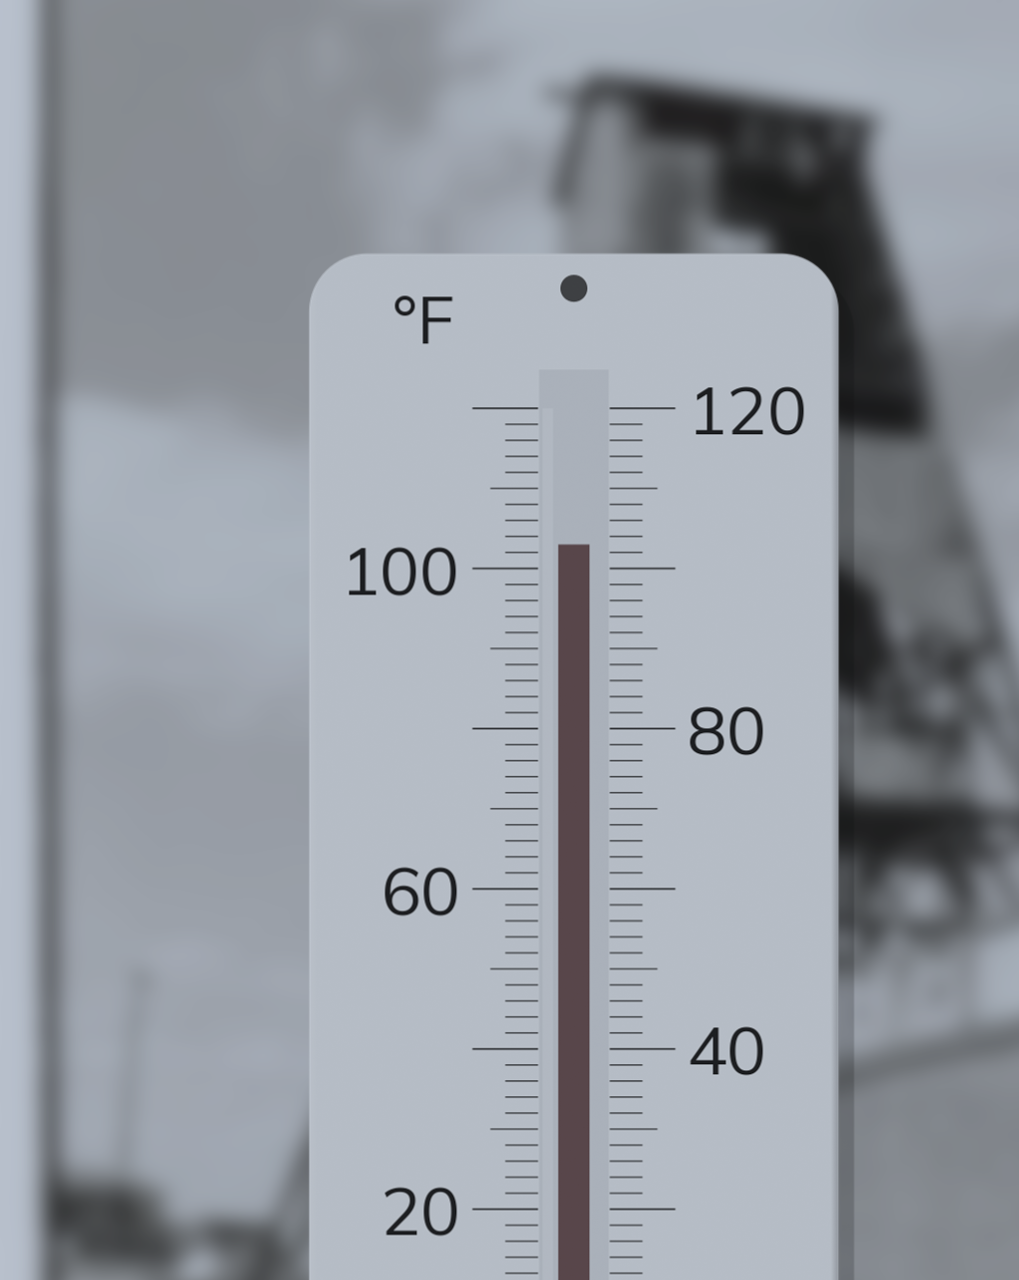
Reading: 103 °F
